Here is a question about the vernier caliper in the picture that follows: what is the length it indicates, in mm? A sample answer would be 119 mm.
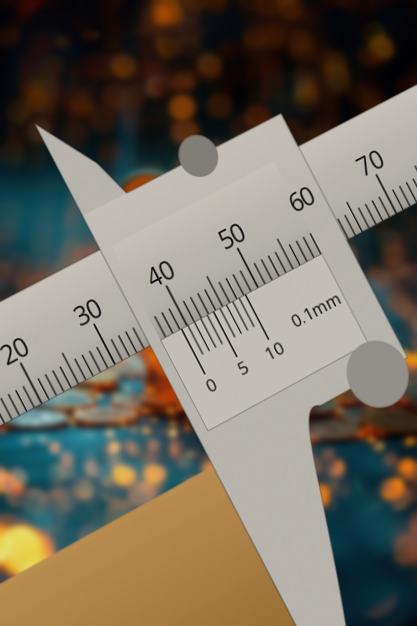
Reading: 39.2 mm
